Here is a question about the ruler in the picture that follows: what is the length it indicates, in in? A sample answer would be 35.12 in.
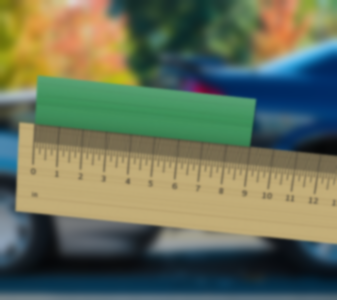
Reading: 9 in
